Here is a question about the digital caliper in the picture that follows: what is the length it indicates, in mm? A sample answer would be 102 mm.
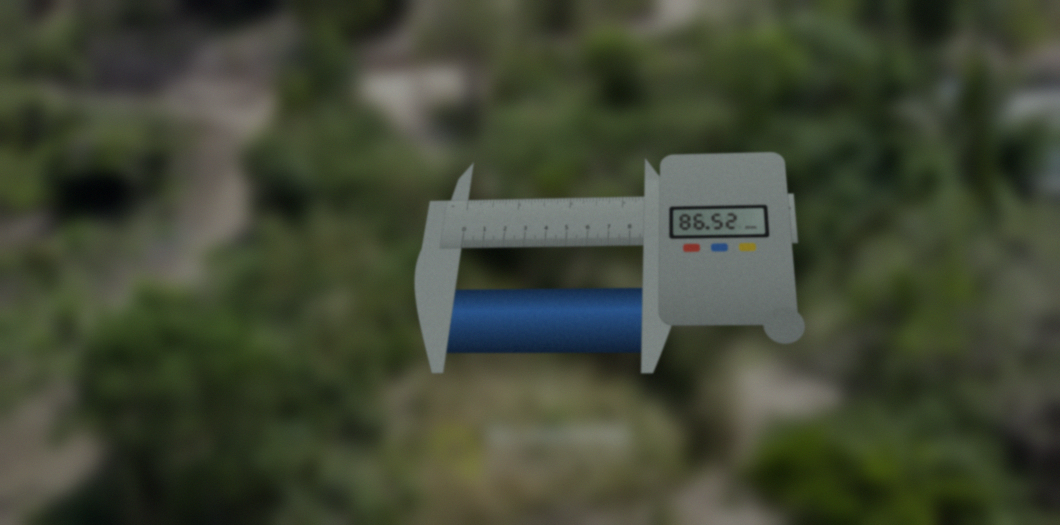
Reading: 86.52 mm
